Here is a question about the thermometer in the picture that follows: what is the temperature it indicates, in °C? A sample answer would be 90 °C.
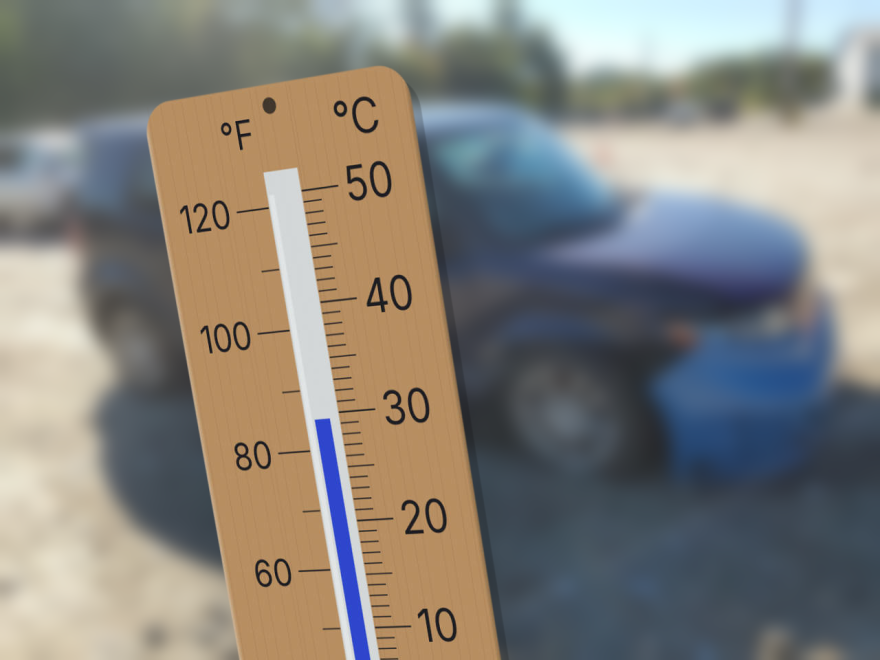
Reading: 29.5 °C
